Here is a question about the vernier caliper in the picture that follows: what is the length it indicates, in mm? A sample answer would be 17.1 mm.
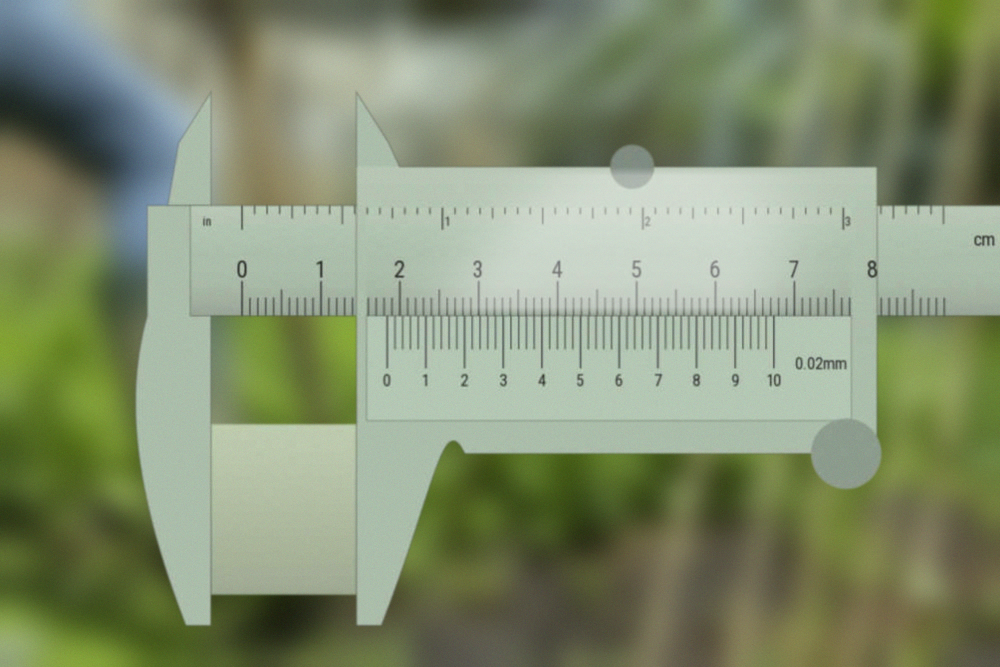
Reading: 18.4 mm
